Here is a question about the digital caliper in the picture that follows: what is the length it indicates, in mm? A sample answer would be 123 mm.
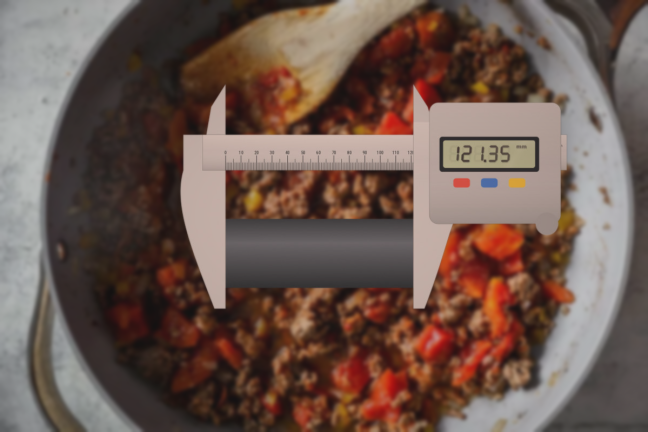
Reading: 121.35 mm
